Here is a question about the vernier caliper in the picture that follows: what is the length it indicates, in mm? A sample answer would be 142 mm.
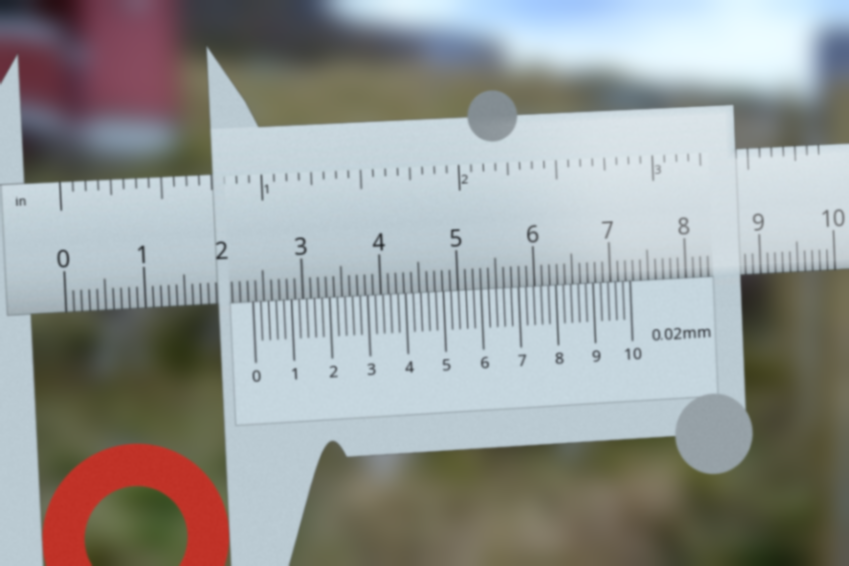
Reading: 23.6 mm
